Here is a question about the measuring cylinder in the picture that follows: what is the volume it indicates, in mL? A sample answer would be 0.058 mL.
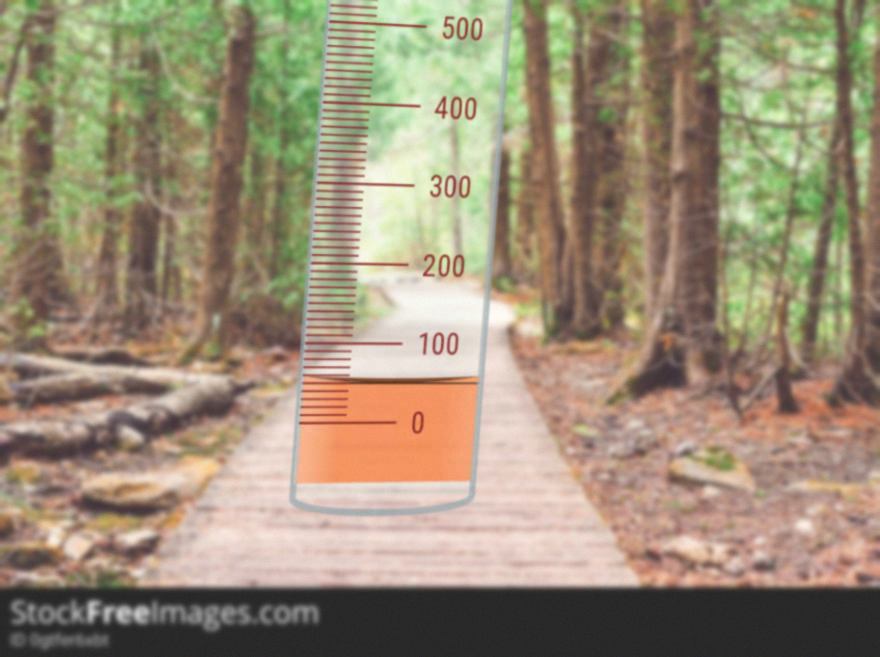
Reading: 50 mL
